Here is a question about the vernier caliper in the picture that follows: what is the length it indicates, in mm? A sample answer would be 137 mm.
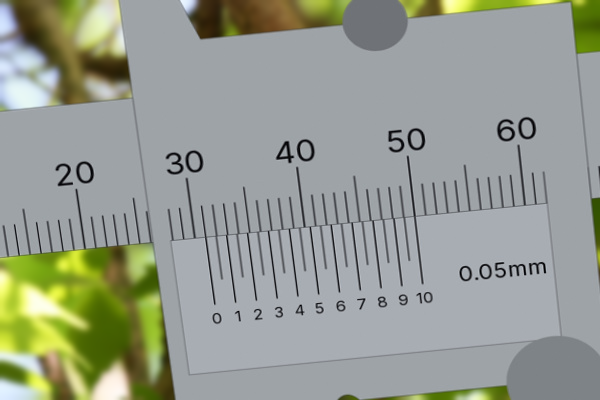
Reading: 31.0 mm
